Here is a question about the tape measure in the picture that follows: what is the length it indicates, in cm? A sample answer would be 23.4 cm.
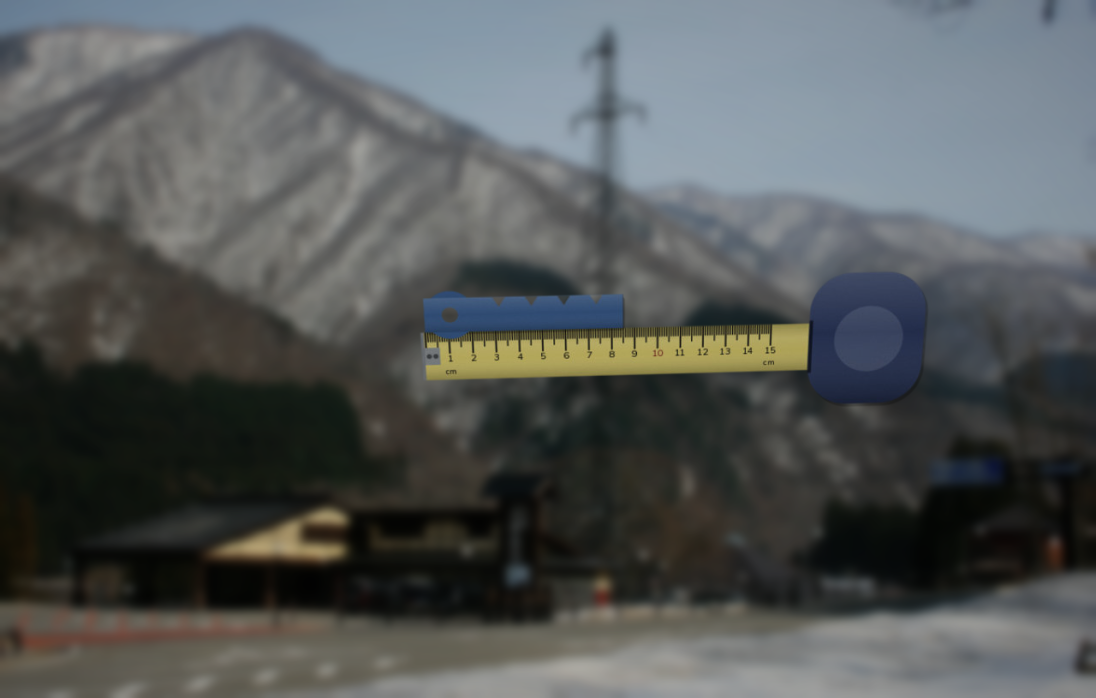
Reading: 8.5 cm
